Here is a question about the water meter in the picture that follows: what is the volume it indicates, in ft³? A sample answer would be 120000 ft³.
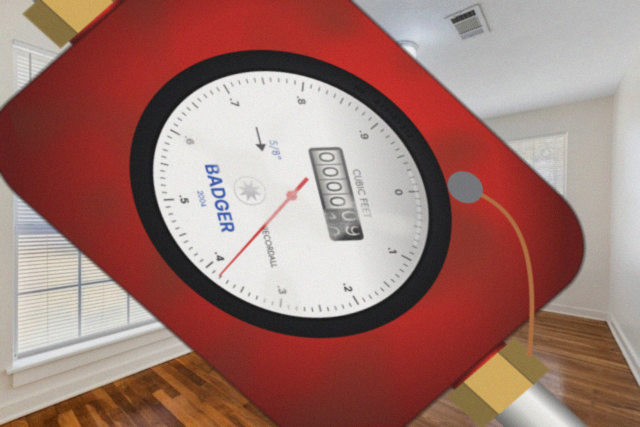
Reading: 9.38 ft³
